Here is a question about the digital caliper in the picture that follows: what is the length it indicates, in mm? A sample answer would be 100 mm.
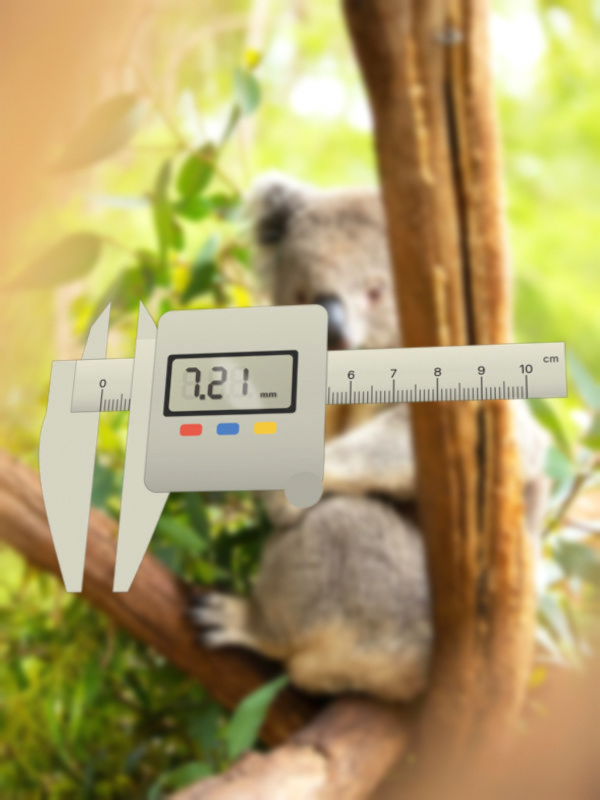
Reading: 7.21 mm
